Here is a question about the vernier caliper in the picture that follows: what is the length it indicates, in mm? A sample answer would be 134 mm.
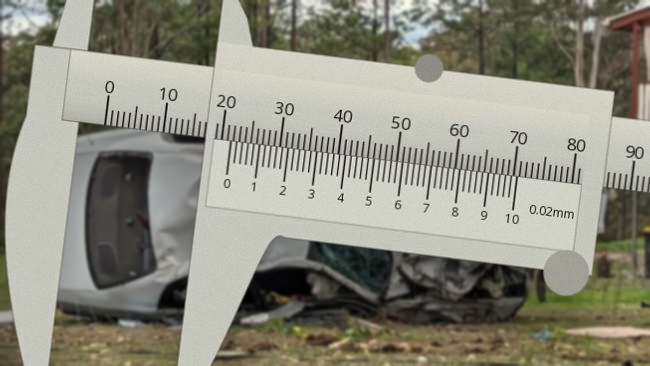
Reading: 21.6 mm
